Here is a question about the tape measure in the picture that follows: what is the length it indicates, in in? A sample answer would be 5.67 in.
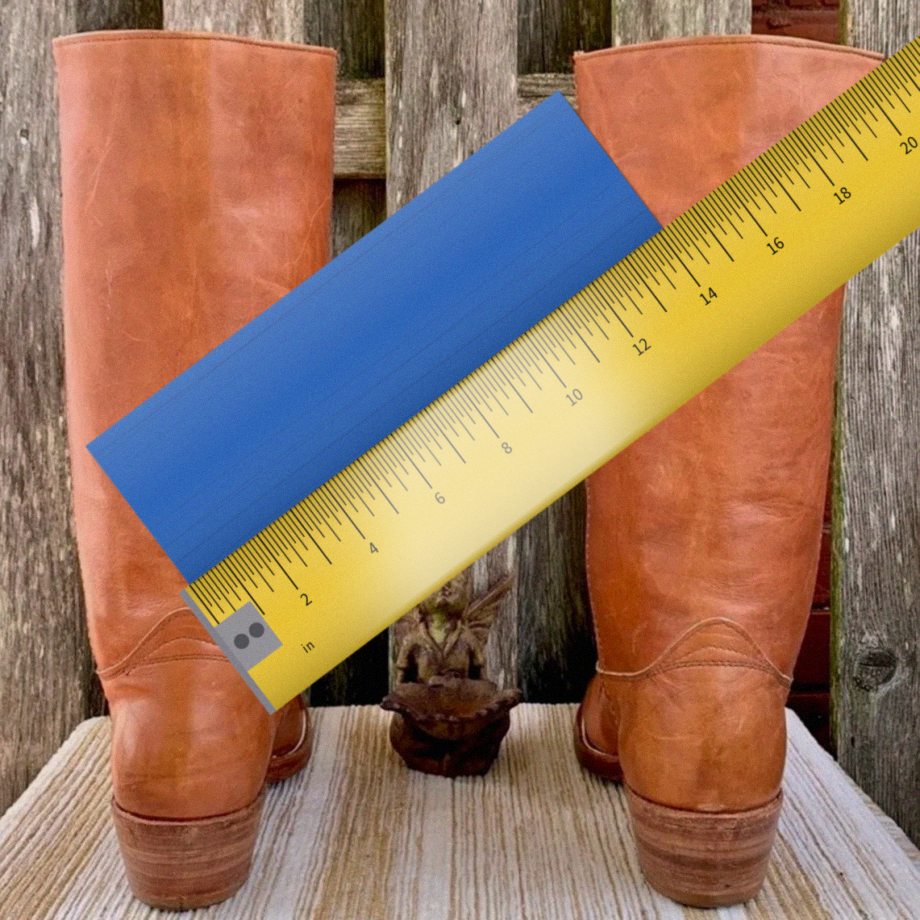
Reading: 14.125 in
